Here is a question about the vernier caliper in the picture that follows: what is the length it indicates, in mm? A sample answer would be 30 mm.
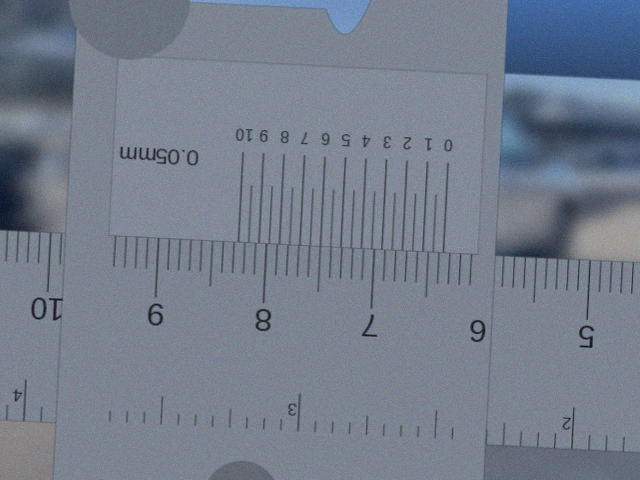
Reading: 63.6 mm
